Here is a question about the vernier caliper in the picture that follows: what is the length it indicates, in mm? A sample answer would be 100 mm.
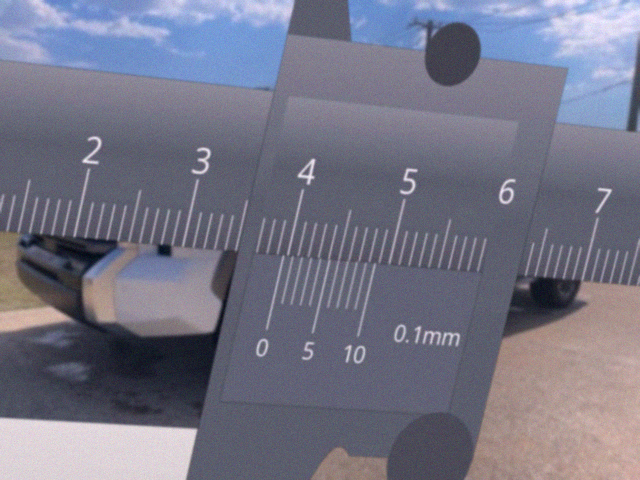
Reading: 39.6 mm
